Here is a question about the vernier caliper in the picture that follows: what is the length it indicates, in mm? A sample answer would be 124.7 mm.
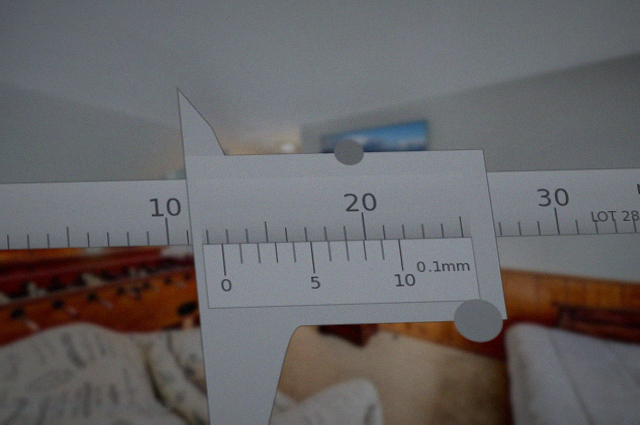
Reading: 12.7 mm
